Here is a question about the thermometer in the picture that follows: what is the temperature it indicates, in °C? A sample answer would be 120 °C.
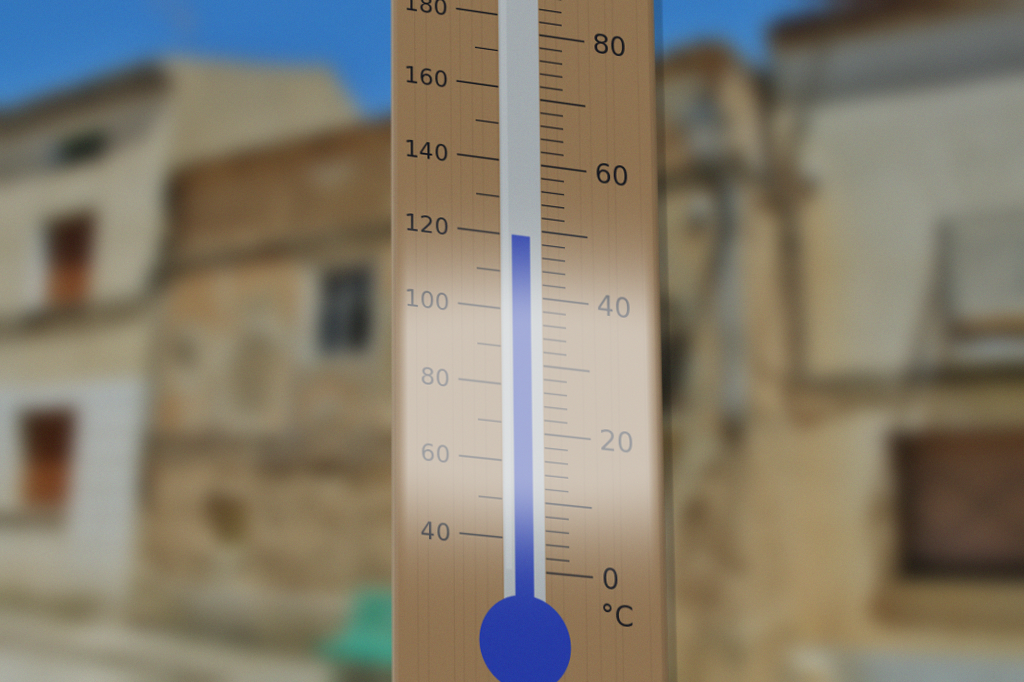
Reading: 49 °C
